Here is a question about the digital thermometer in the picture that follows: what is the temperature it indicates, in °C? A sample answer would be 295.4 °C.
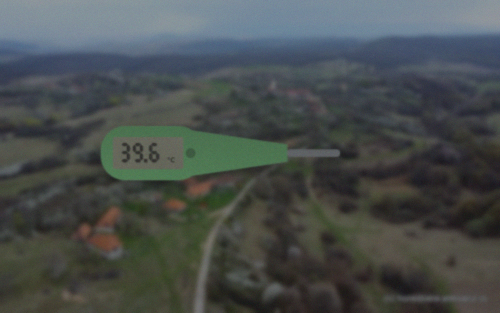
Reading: 39.6 °C
